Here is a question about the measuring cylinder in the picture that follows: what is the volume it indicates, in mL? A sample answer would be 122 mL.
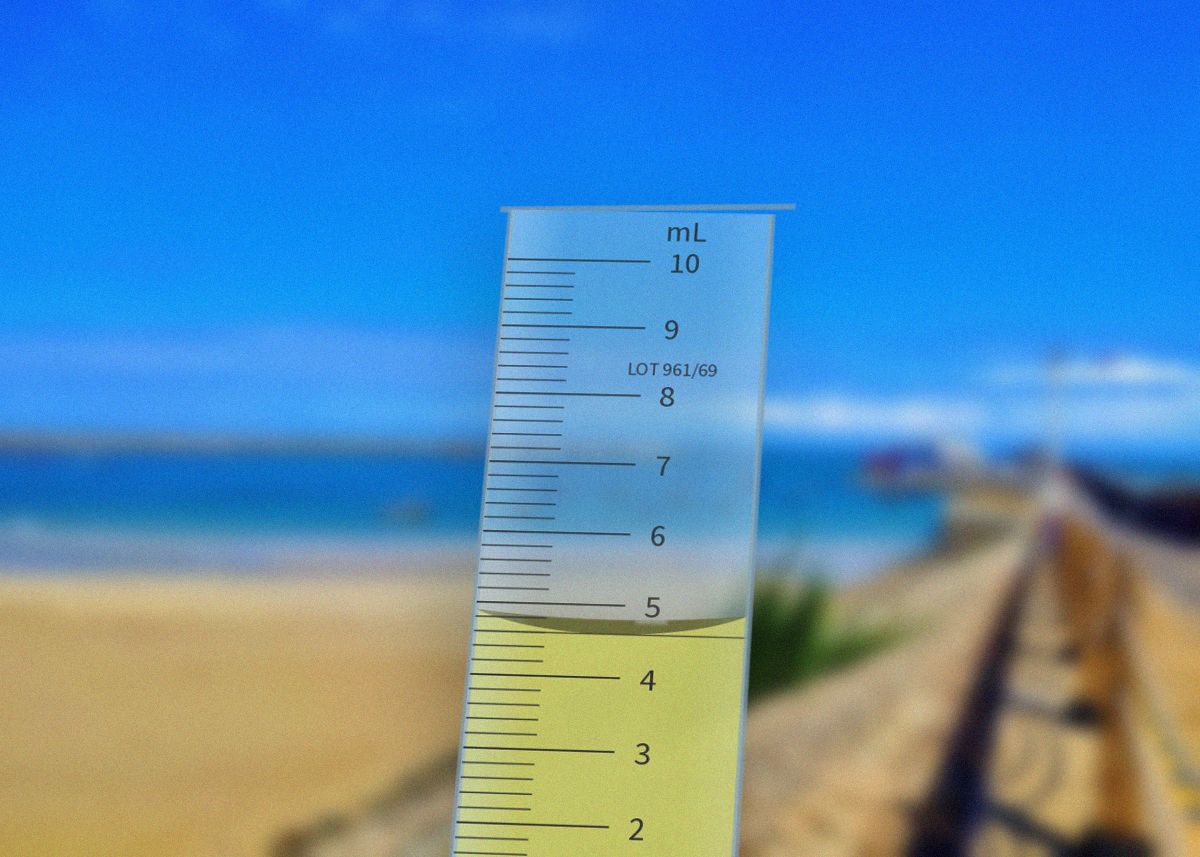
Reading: 4.6 mL
